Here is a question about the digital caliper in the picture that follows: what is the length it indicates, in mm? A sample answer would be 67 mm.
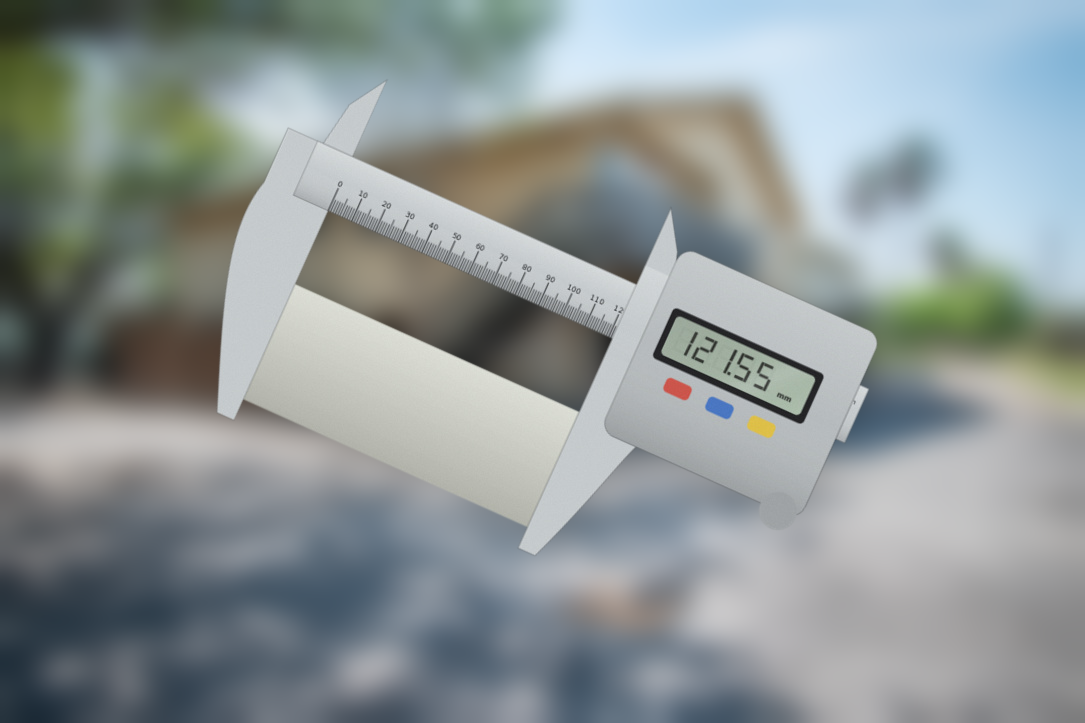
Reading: 121.55 mm
